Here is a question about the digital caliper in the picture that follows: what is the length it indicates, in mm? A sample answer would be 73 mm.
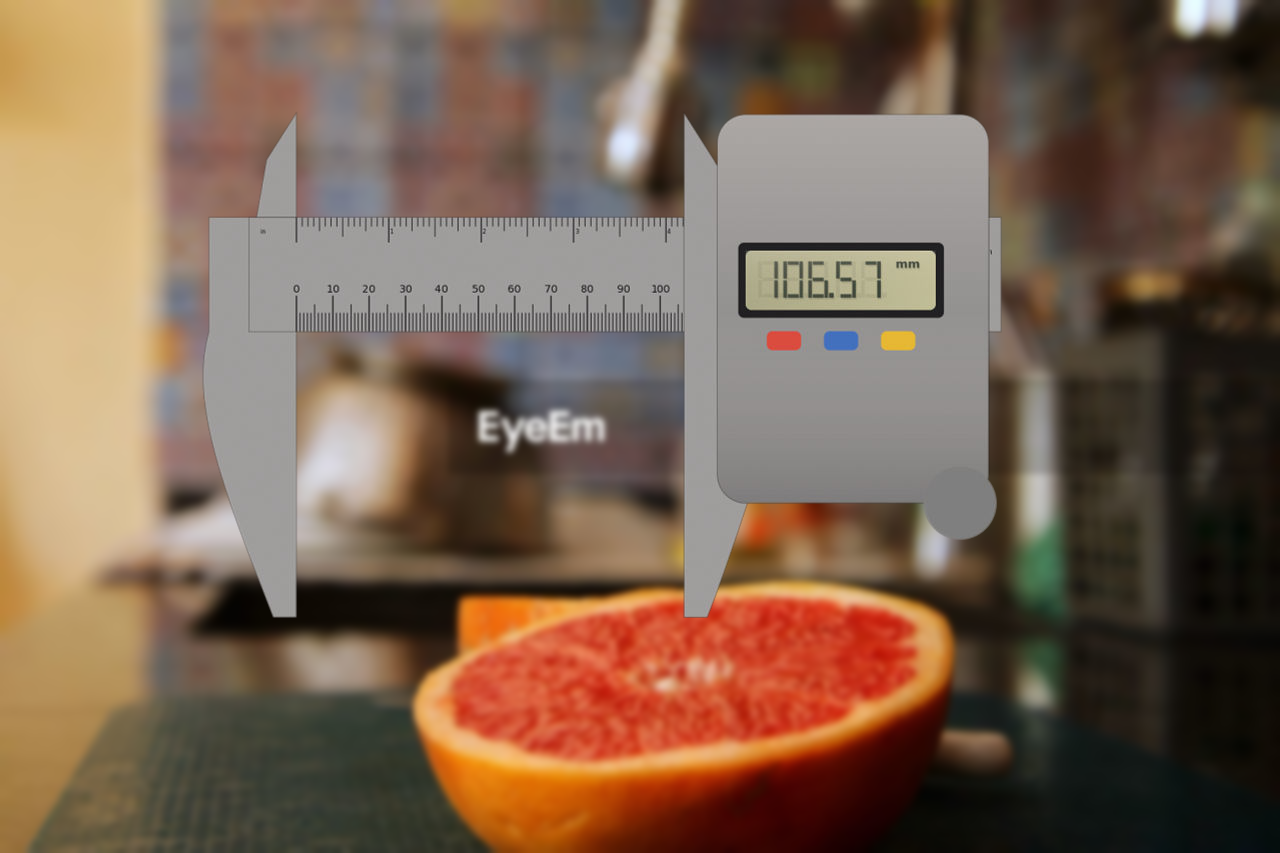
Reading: 106.57 mm
